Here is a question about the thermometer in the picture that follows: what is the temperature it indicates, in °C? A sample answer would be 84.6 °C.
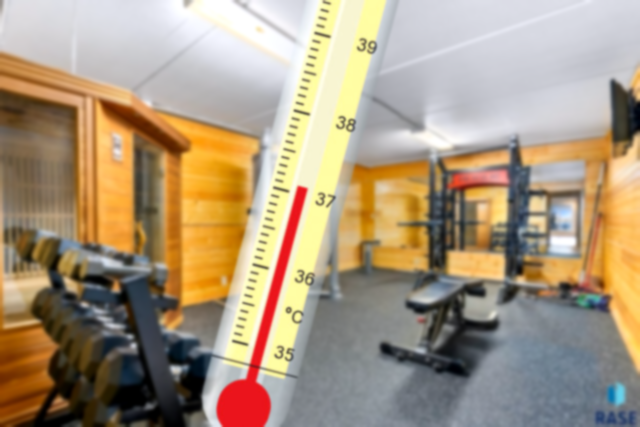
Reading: 37.1 °C
